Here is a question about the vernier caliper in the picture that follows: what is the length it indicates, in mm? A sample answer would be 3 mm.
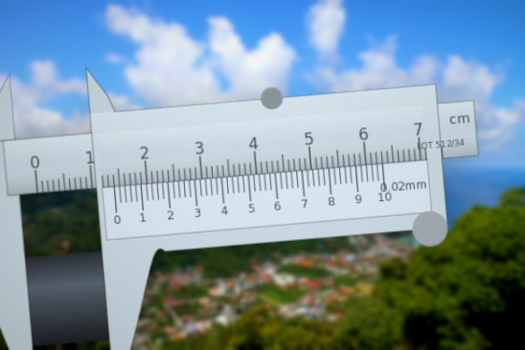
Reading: 14.0 mm
